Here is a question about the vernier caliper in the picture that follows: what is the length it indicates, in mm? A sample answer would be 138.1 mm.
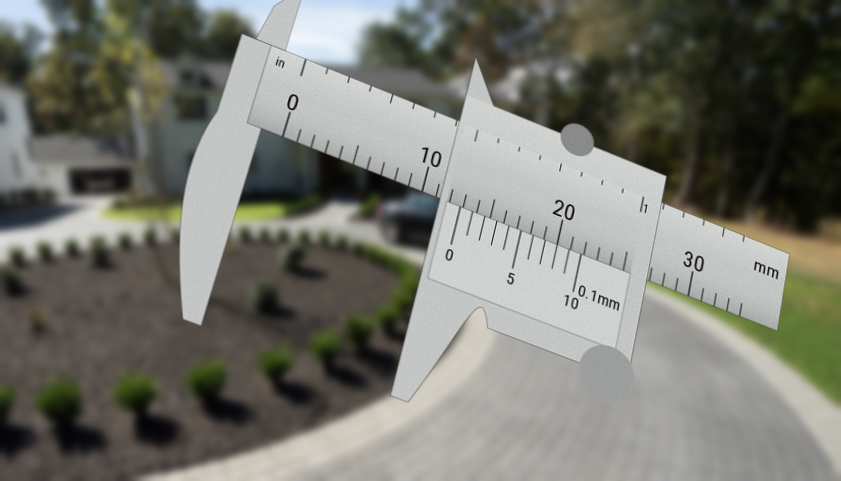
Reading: 12.8 mm
